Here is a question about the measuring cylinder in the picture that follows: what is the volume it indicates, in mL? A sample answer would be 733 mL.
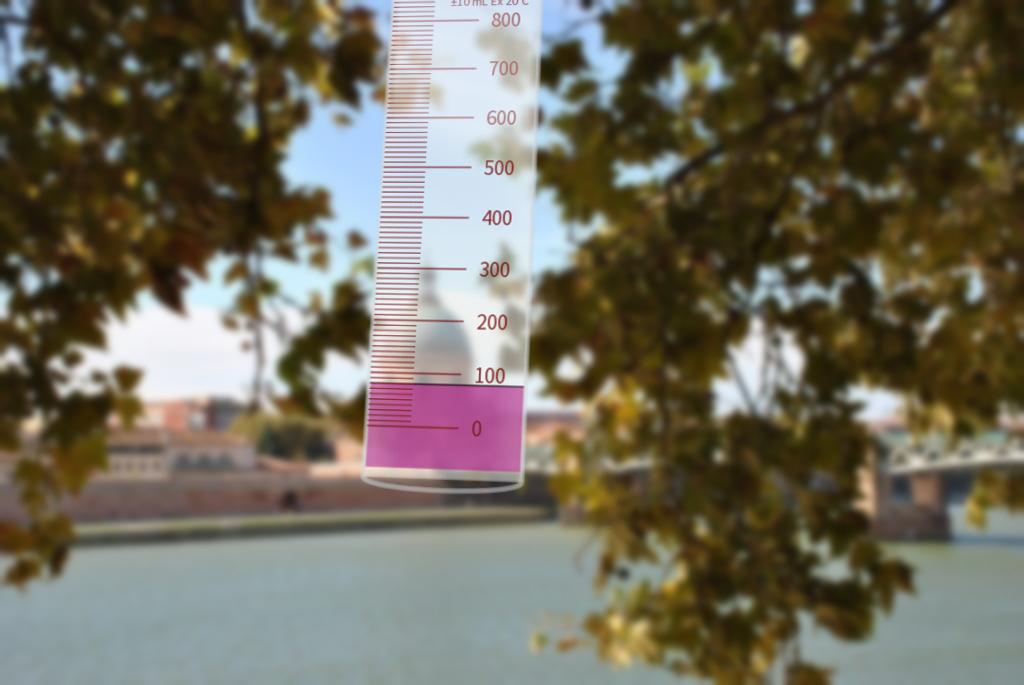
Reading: 80 mL
